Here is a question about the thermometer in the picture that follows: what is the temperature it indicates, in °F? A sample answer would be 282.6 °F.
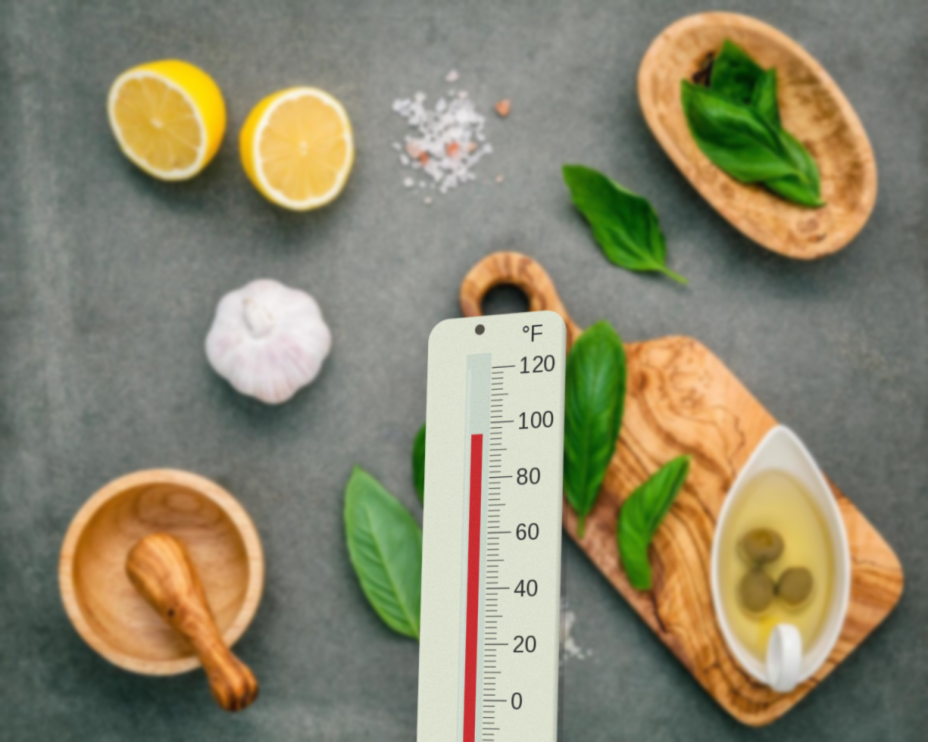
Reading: 96 °F
